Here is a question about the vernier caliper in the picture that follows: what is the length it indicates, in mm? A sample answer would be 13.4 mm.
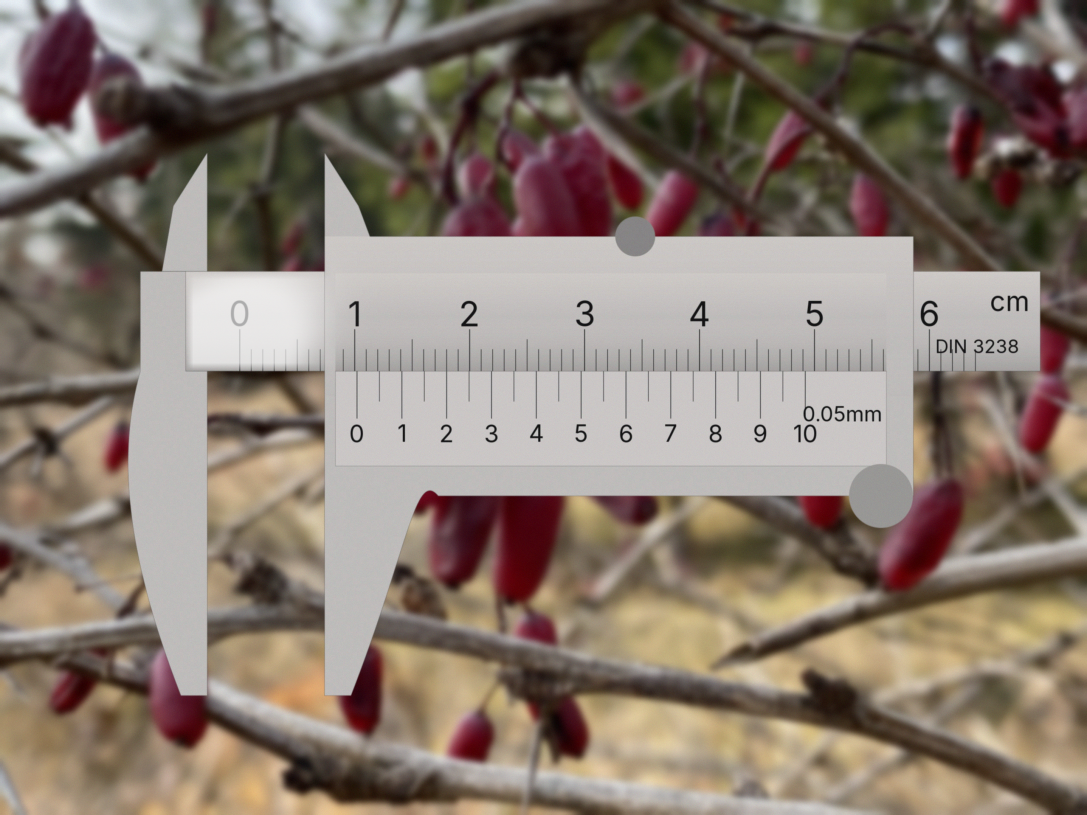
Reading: 10.2 mm
